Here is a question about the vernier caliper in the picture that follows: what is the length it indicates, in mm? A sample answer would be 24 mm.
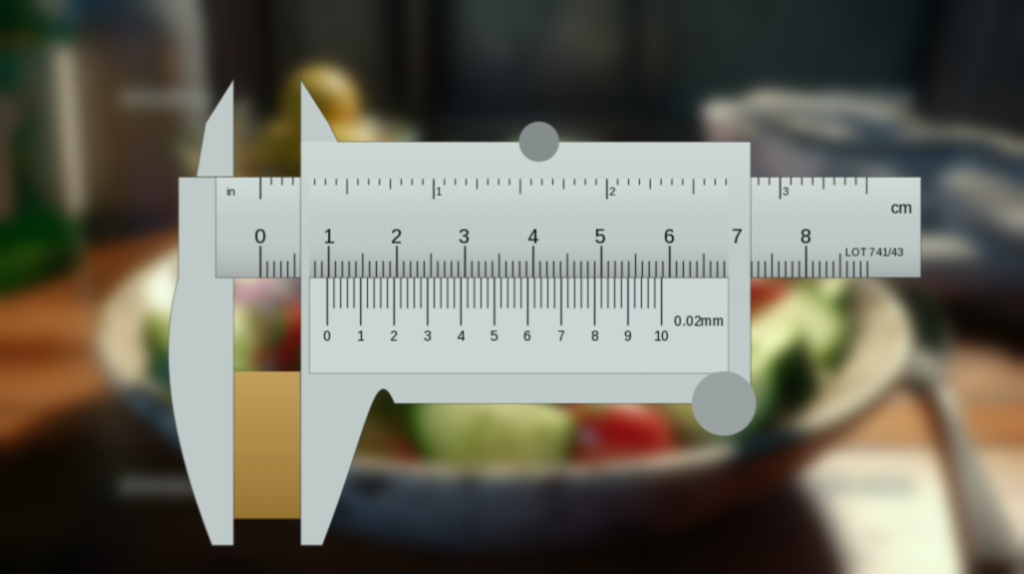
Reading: 9.8 mm
